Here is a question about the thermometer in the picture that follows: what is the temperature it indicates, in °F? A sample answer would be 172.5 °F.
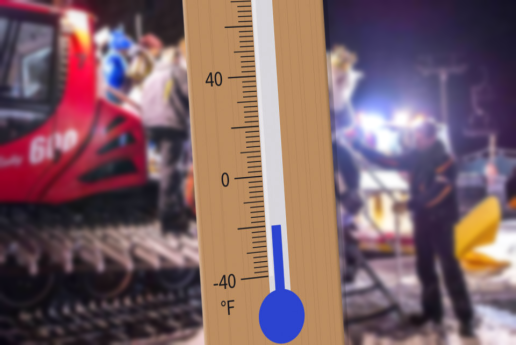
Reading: -20 °F
